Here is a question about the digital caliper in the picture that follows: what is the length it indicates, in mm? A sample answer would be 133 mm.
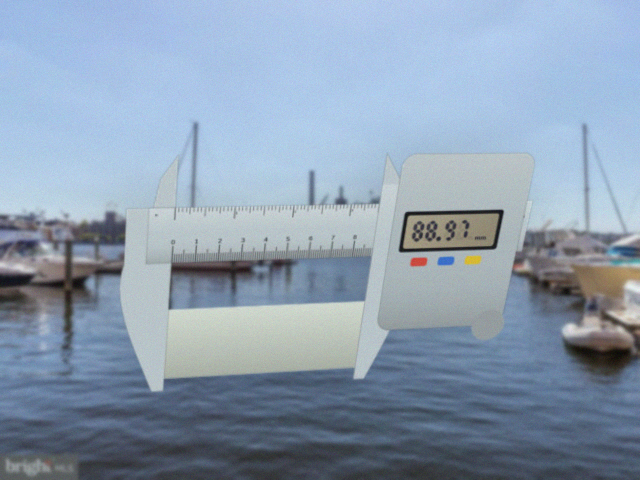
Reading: 88.97 mm
